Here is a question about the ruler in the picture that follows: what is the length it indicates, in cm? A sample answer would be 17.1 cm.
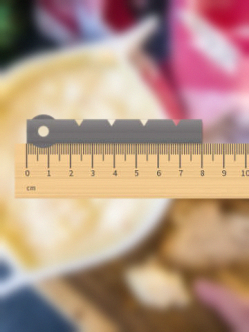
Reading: 8 cm
